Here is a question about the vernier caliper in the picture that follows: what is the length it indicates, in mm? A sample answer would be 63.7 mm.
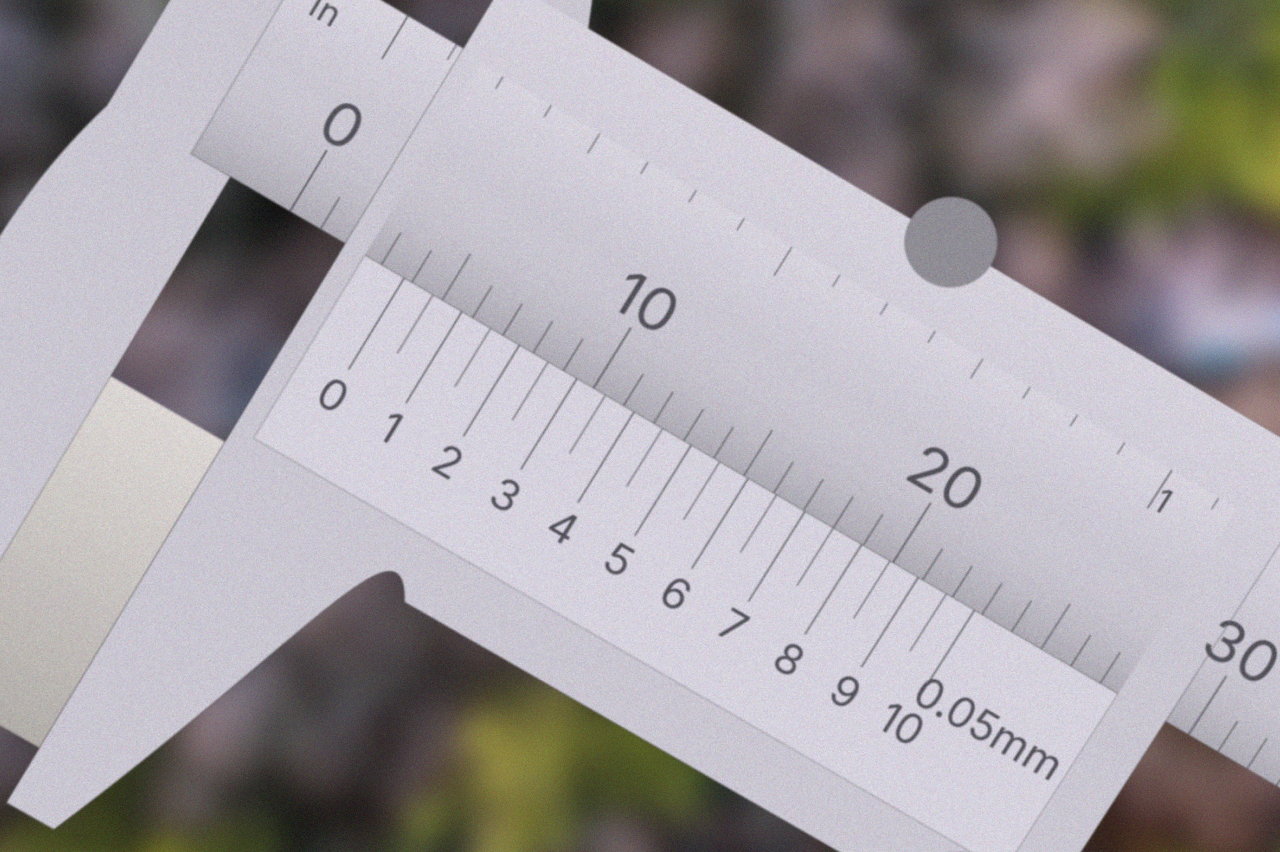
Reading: 3.75 mm
